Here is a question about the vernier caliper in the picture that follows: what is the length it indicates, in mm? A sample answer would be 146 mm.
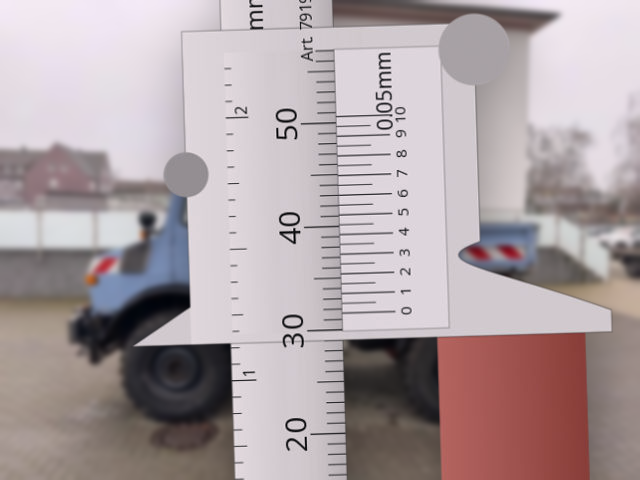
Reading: 31.6 mm
